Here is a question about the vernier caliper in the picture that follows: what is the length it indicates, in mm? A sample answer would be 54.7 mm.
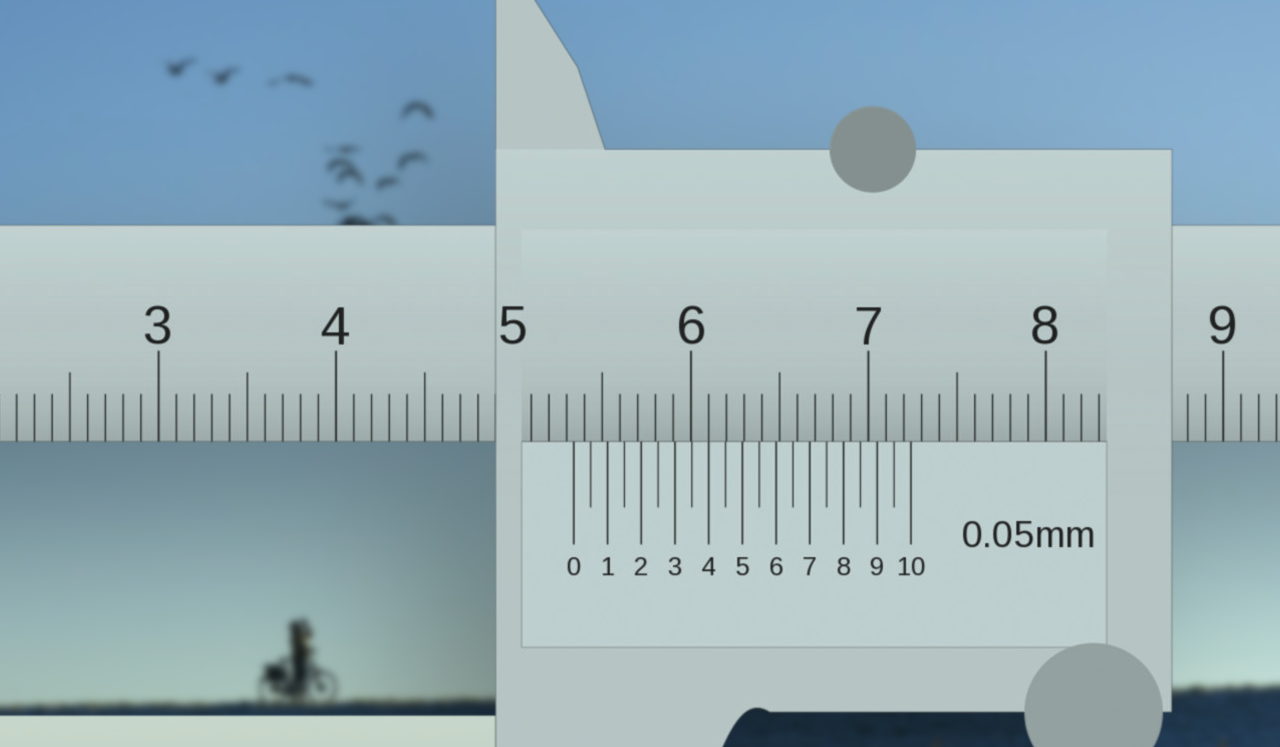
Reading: 53.4 mm
